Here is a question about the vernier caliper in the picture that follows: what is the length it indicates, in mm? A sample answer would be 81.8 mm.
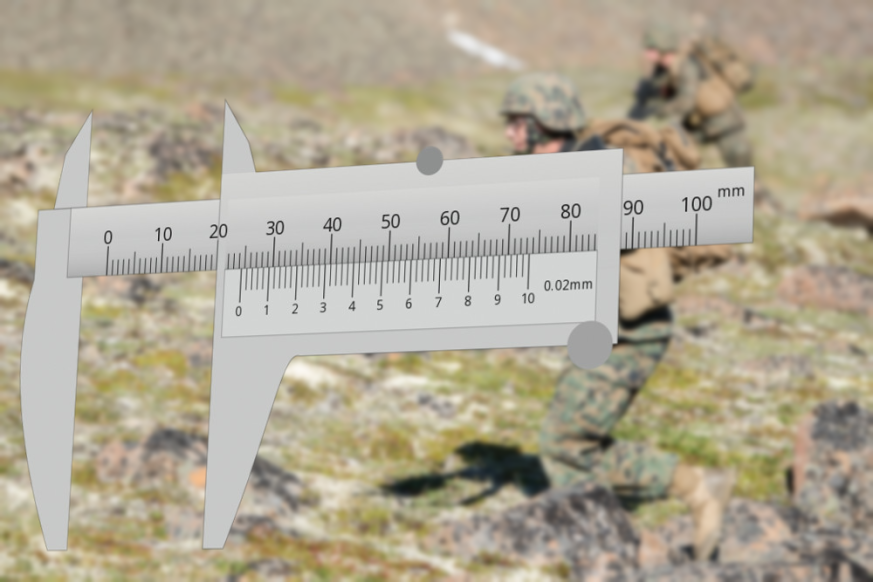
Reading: 24.4 mm
